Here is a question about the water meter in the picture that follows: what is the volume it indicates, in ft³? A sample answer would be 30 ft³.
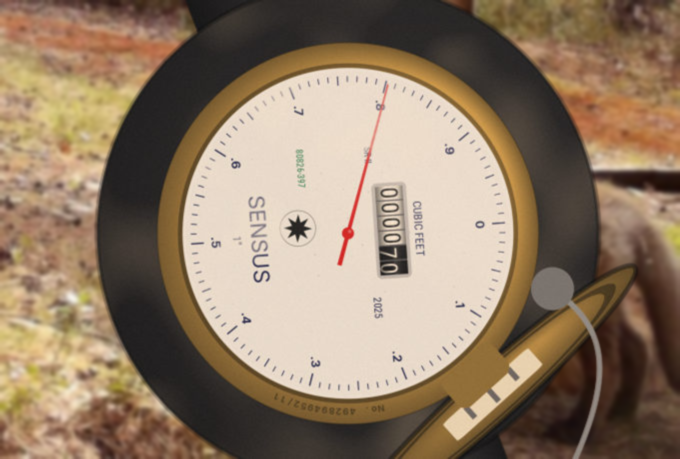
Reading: 69.80 ft³
